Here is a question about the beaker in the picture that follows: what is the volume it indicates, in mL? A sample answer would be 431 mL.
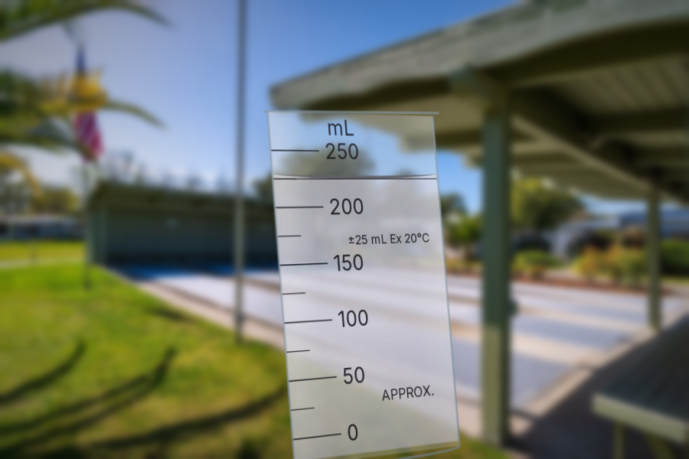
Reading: 225 mL
